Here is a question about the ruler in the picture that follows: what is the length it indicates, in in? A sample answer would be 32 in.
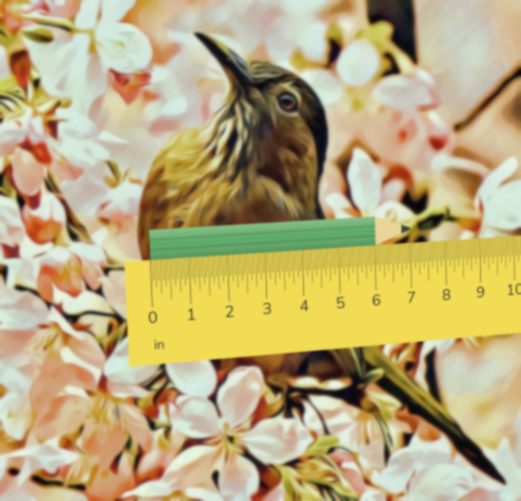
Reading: 7 in
